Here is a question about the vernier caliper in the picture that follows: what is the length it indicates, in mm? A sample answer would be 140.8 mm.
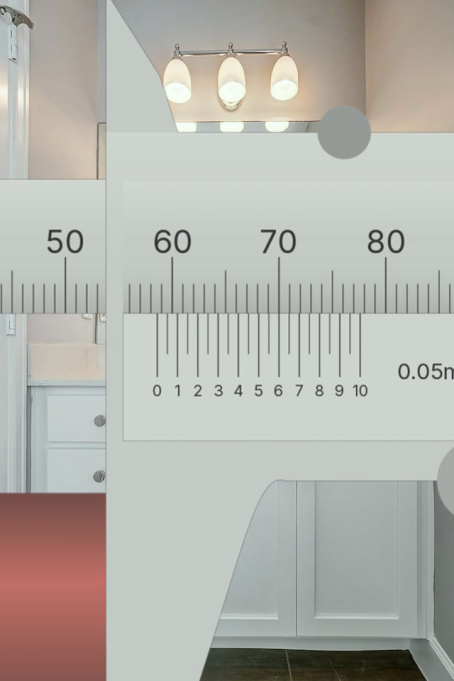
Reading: 58.6 mm
